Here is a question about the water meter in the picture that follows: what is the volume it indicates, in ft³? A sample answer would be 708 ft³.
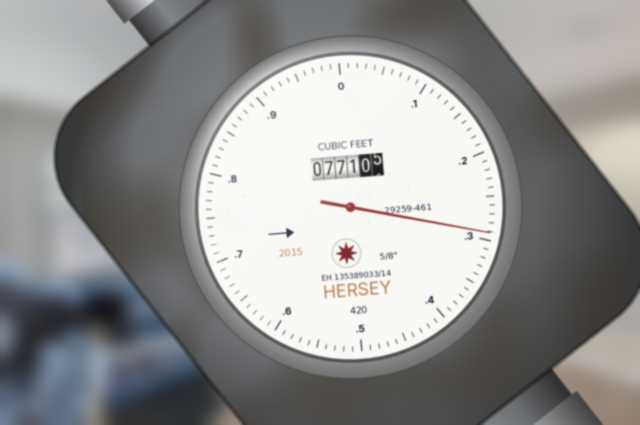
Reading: 77105.29 ft³
